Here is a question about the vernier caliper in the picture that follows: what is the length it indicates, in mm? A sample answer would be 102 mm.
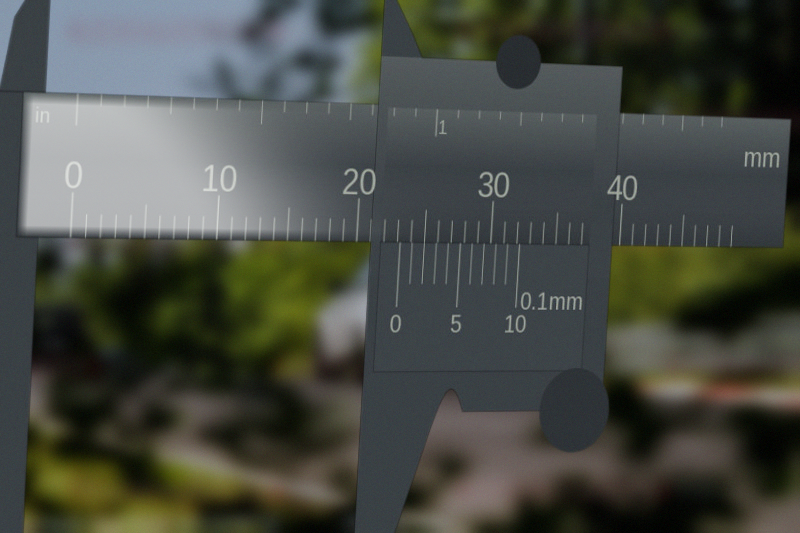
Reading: 23.2 mm
